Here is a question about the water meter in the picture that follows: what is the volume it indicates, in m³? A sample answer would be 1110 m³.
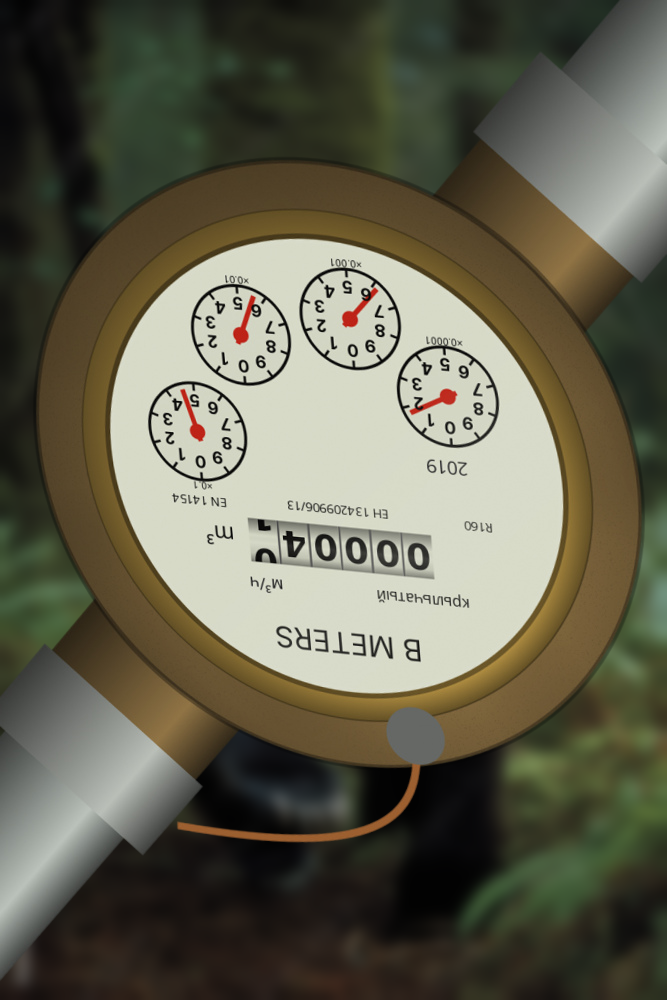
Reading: 40.4561 m³
